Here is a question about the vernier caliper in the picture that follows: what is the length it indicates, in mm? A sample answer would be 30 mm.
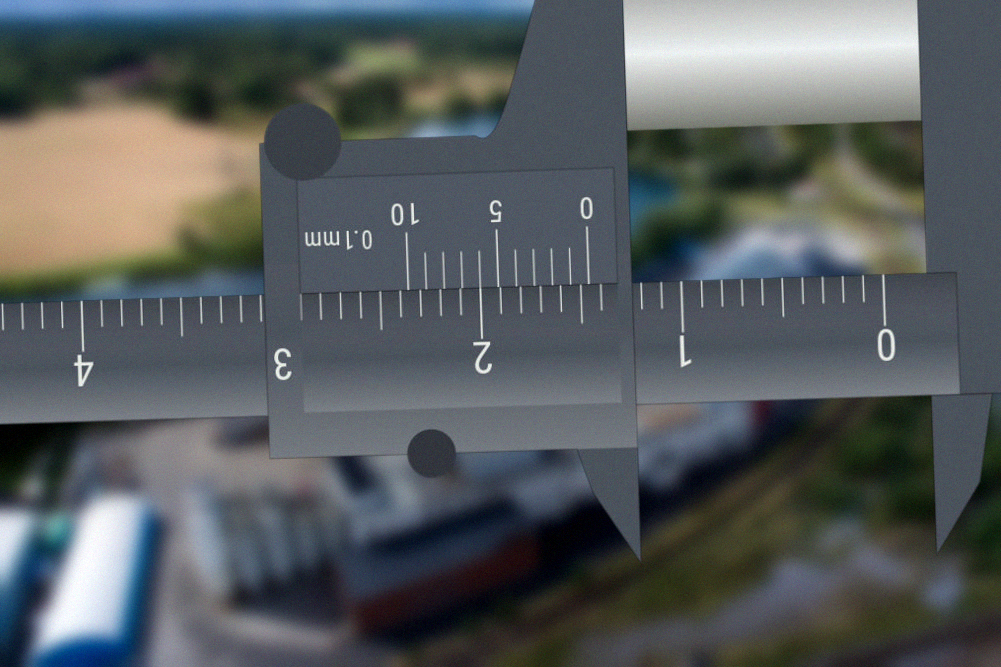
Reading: 14.6 mm
